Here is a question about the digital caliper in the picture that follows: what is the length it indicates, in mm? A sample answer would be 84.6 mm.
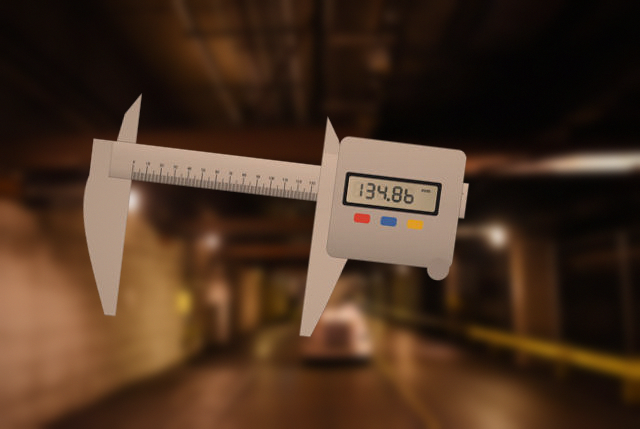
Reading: 134.86 mm
